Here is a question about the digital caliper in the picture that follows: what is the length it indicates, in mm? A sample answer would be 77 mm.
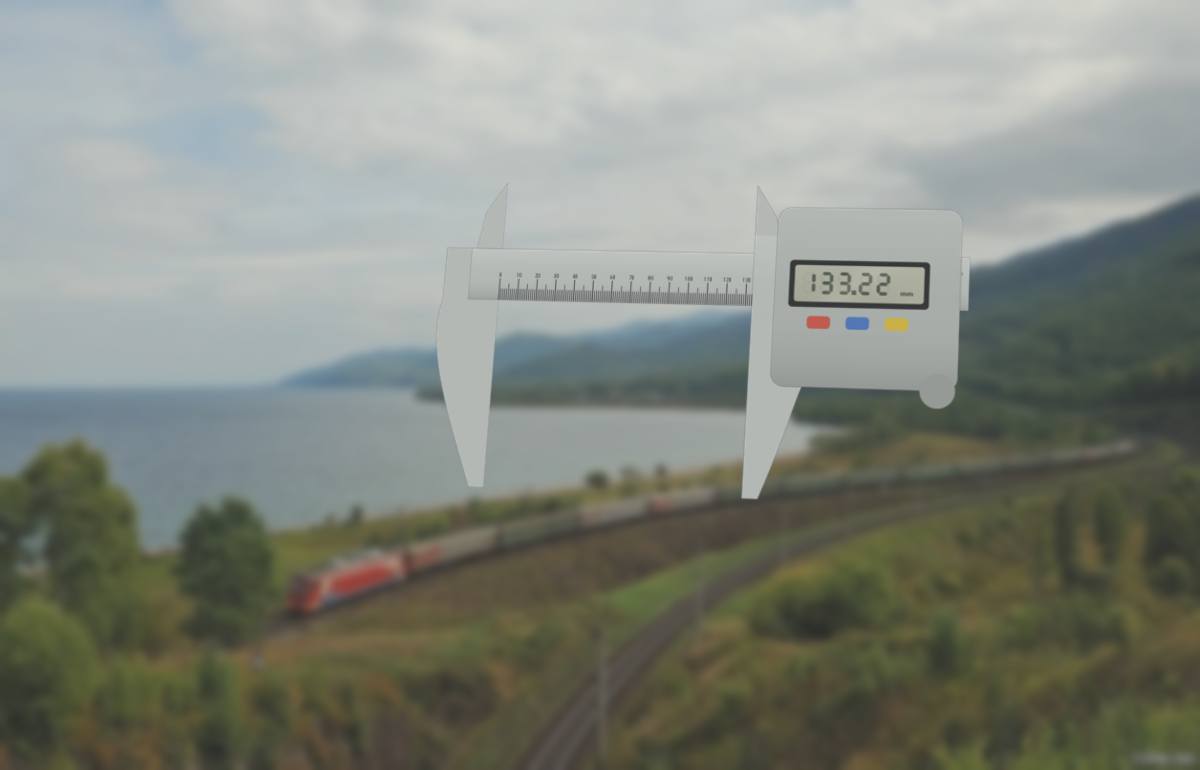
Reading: 133.22 mm
